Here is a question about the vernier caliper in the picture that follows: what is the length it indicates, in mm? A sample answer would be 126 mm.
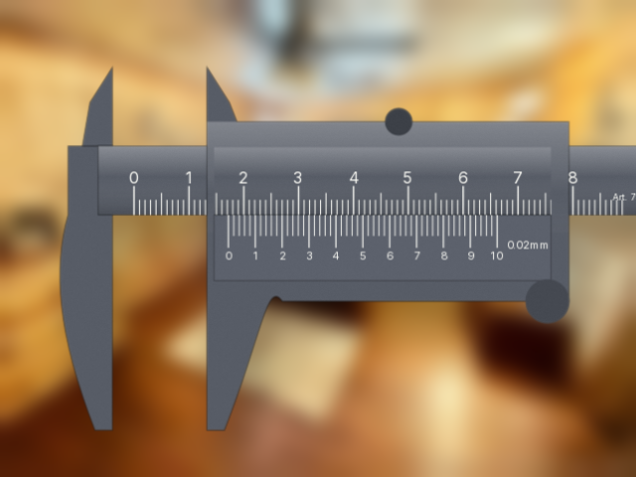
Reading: 17.2 mm
